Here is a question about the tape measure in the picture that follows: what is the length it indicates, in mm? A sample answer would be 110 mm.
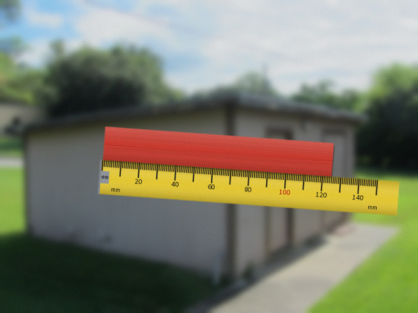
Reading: 125 mm
